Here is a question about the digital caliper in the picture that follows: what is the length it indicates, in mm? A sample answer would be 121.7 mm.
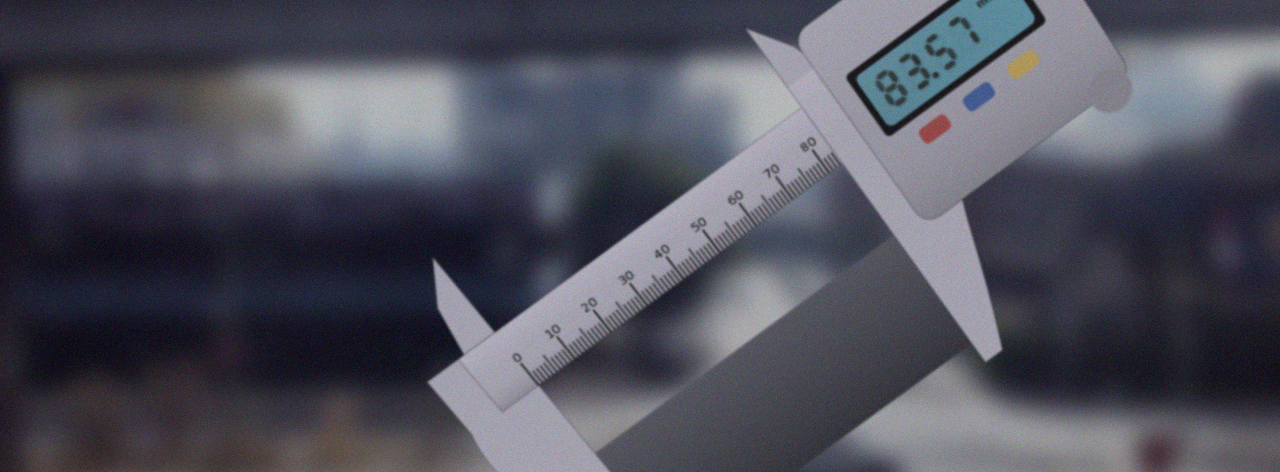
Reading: 83.57 mm
